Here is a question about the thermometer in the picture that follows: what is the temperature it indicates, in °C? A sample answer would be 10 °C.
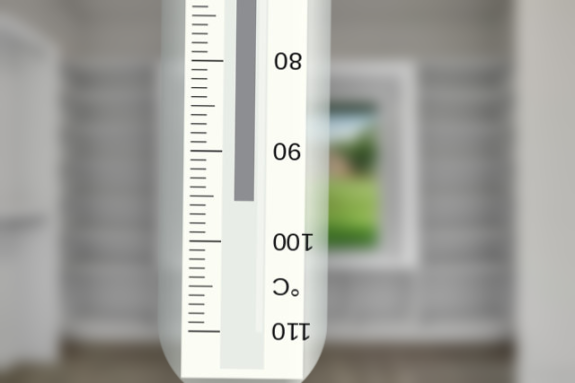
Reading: 95.5 °C
